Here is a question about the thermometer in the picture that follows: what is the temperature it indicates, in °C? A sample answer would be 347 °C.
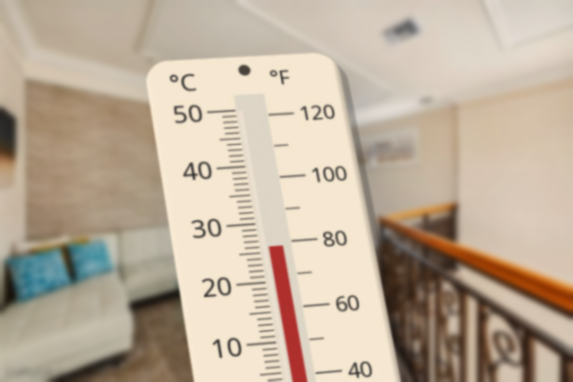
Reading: 26 °C
